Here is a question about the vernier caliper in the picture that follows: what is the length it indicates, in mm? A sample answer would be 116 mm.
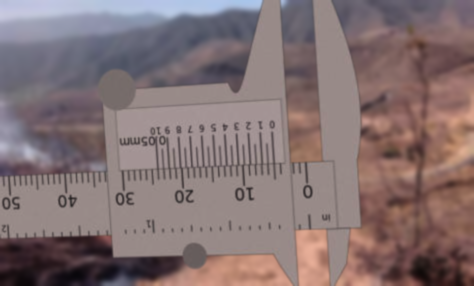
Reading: 5.0 mm
